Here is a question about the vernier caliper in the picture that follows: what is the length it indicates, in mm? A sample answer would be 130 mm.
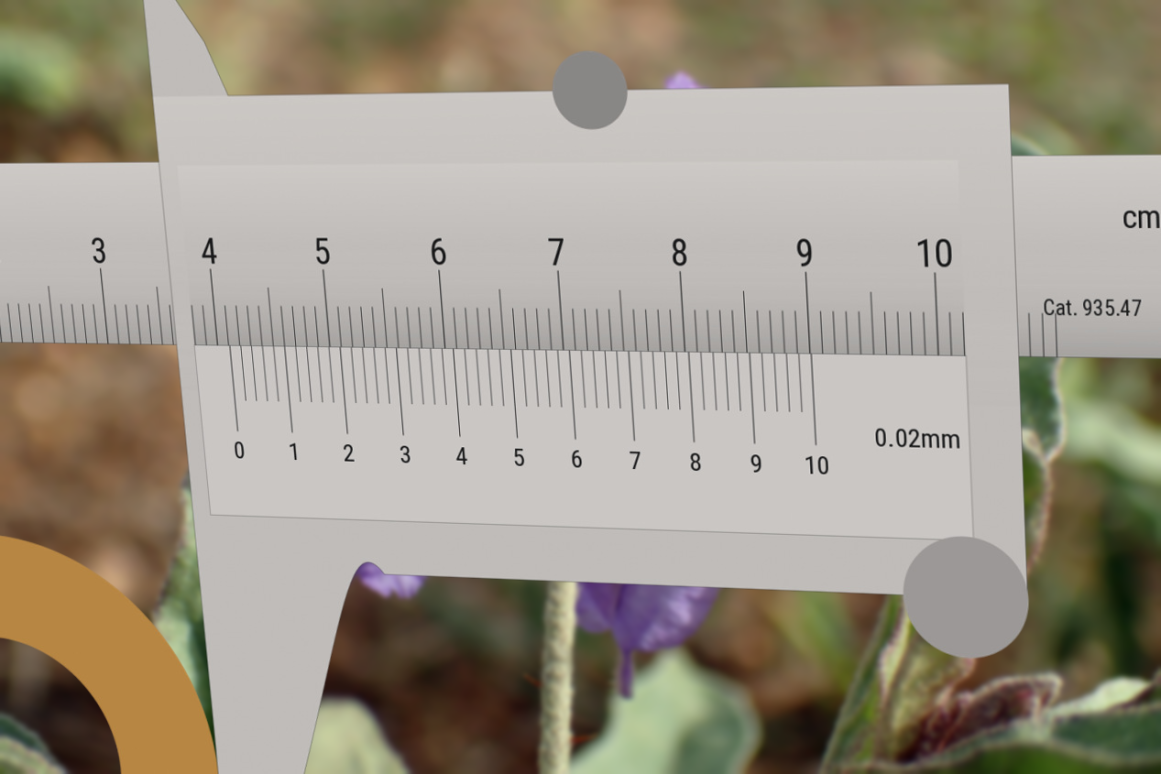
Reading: 41.1 mm
